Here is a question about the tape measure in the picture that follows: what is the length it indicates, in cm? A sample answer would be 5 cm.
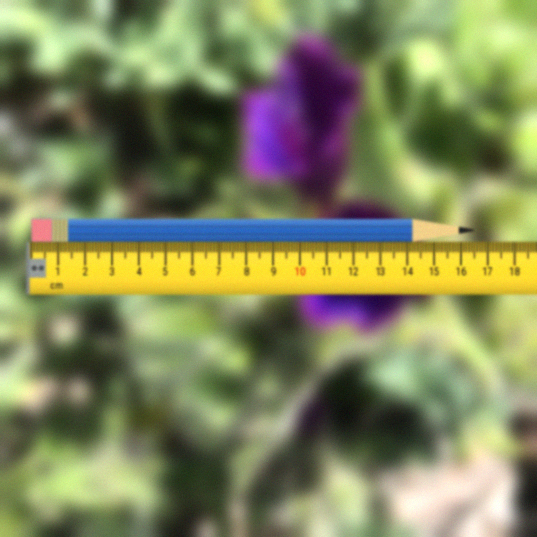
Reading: 16.5 cm
